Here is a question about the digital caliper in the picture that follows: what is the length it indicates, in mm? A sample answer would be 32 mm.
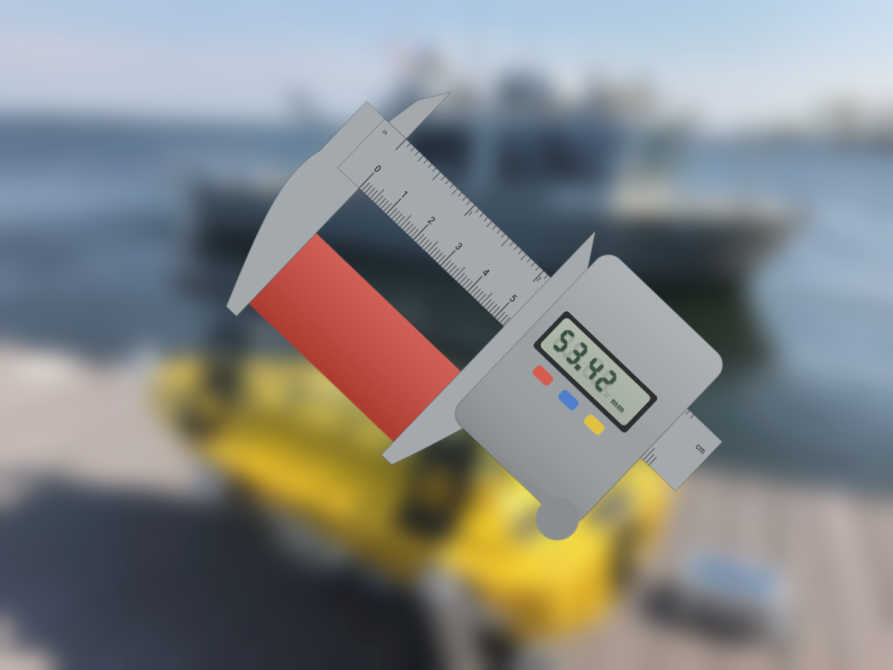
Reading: 53.42 mm
